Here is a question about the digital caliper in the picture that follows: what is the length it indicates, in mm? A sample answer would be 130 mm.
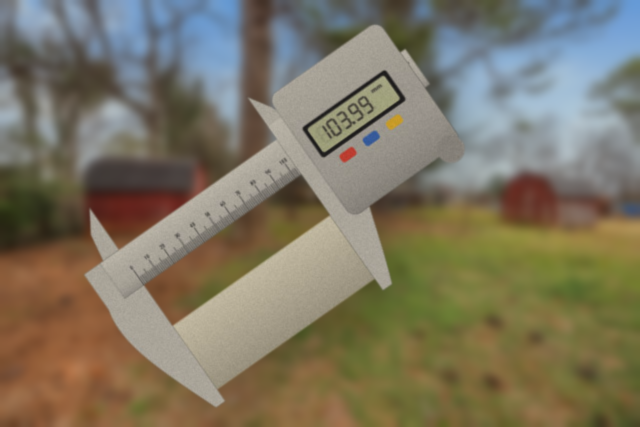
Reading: 103.99 mm
